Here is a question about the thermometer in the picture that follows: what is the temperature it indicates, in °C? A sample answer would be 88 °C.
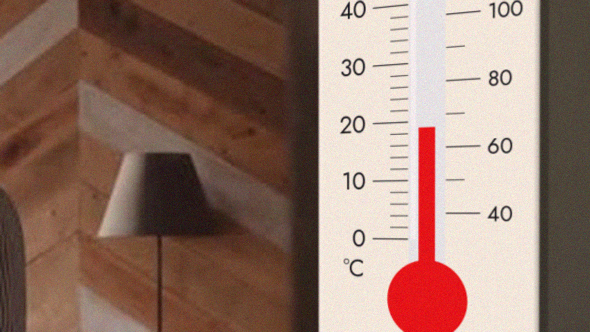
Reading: 19 °C
